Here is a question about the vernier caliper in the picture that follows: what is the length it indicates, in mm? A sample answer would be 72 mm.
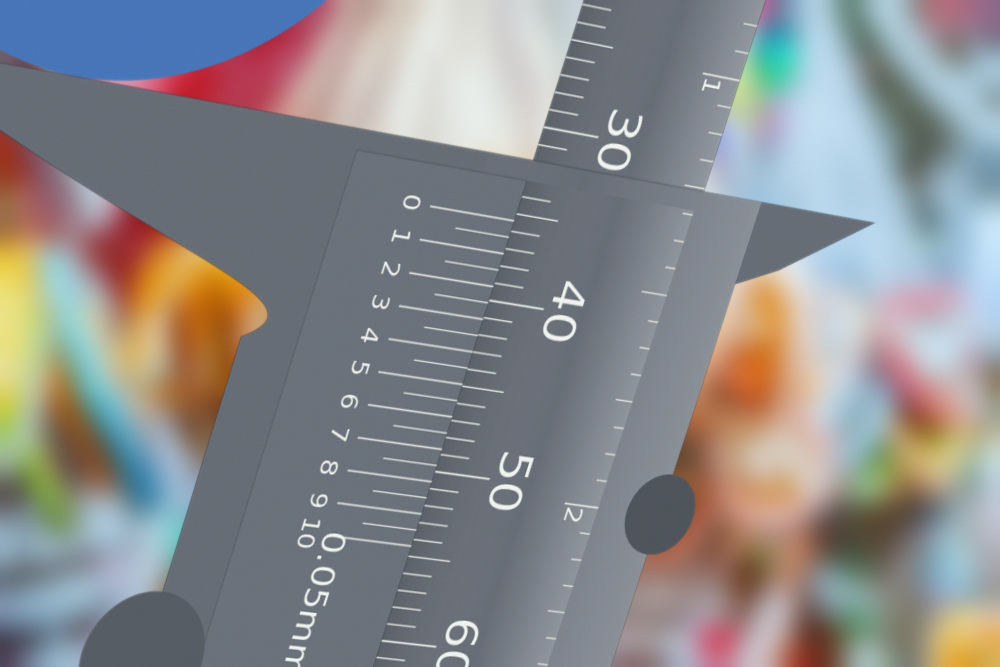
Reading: 35.4 mm
